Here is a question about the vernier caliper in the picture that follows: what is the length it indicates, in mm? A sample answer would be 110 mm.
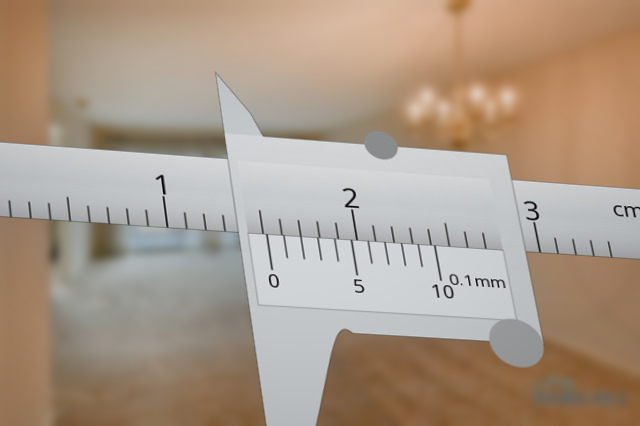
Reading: 15.2 mm
